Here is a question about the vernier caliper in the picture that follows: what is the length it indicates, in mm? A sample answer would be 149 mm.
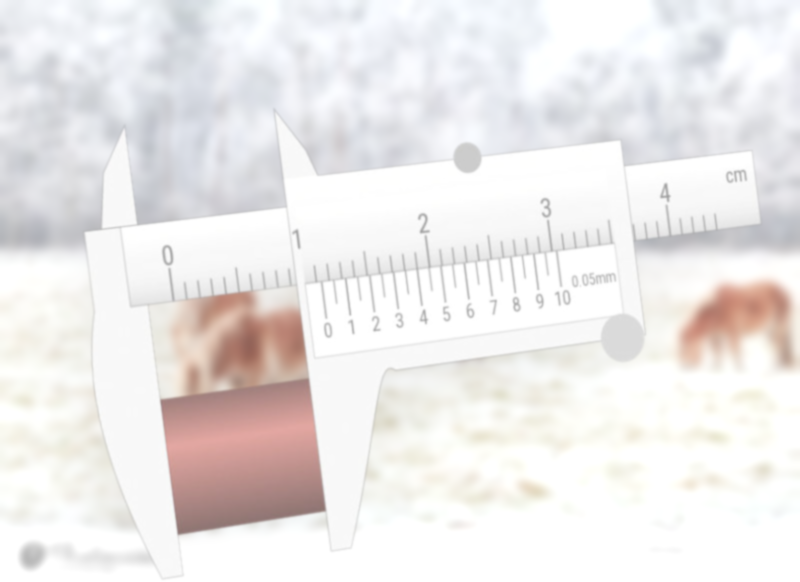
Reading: 11.4 mm
